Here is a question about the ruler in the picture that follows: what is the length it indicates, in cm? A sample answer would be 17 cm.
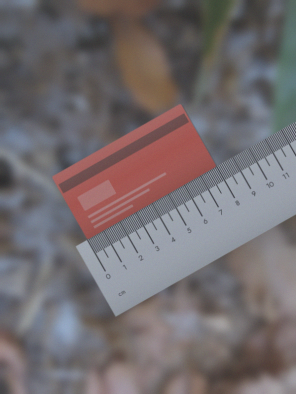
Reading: 8 cm
